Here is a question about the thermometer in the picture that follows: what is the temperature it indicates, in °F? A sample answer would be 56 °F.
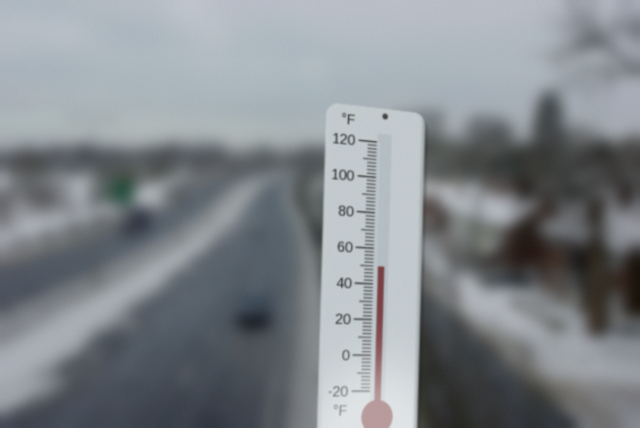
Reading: 50 °F
